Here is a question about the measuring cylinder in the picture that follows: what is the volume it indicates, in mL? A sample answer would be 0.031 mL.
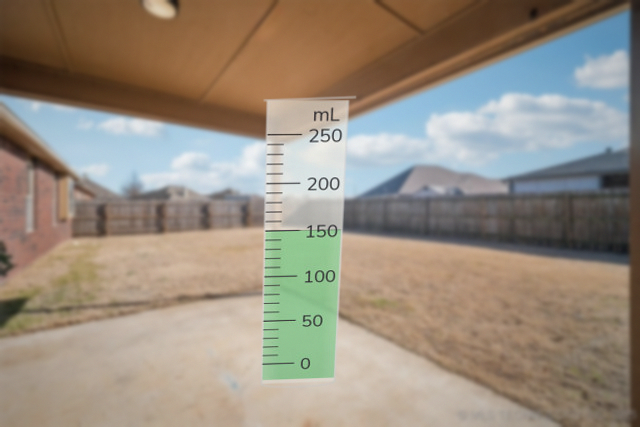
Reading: 150 mL
